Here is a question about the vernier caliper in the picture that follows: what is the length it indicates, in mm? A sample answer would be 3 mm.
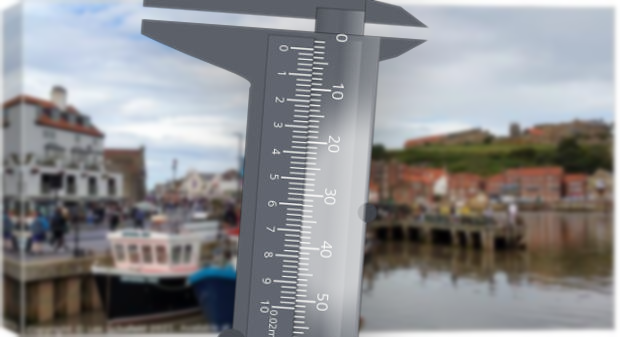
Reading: 2.5 mm
